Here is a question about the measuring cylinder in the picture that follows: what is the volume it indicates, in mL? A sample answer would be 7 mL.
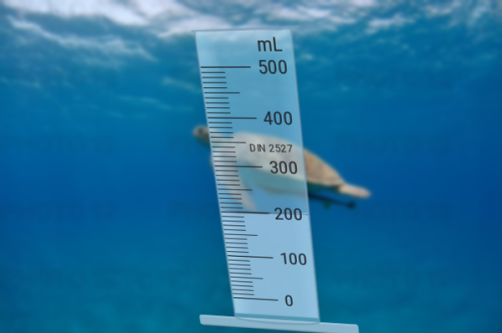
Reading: 200 mL
